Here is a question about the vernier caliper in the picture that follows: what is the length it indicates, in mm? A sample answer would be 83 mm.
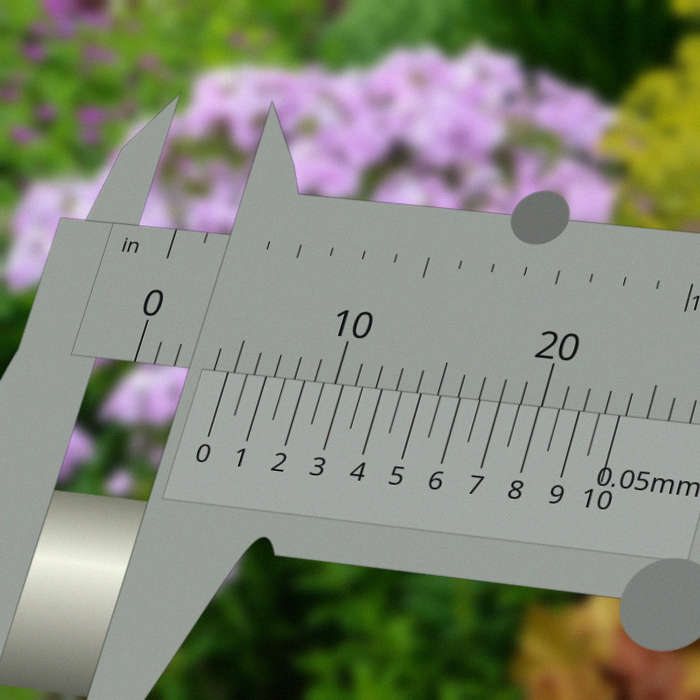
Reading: 4.7 mm
